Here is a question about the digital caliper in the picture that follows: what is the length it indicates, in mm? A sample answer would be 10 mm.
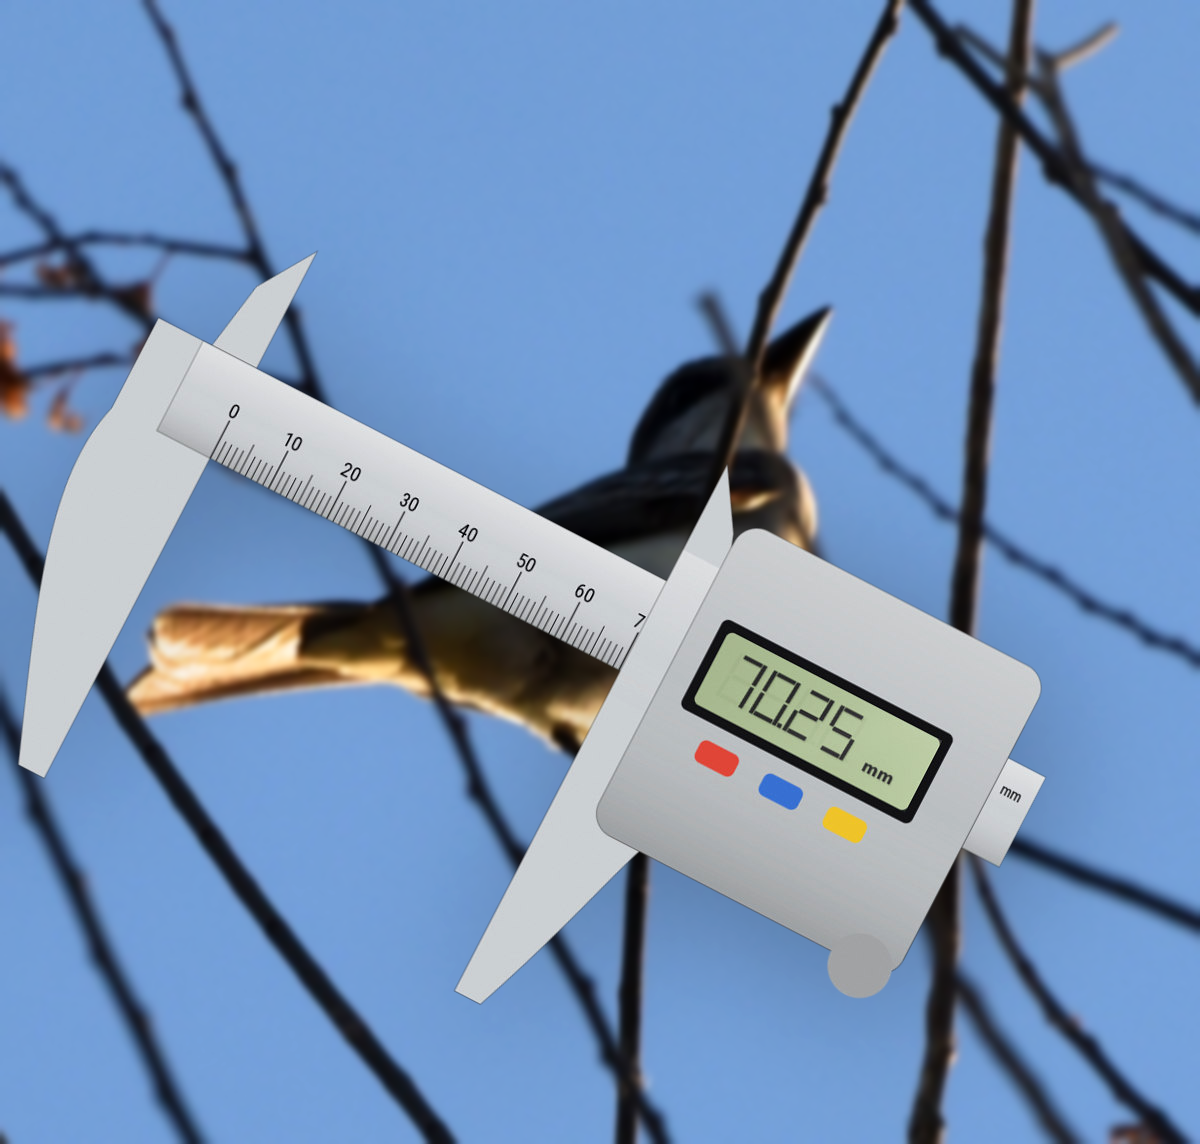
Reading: 70.25 mm
